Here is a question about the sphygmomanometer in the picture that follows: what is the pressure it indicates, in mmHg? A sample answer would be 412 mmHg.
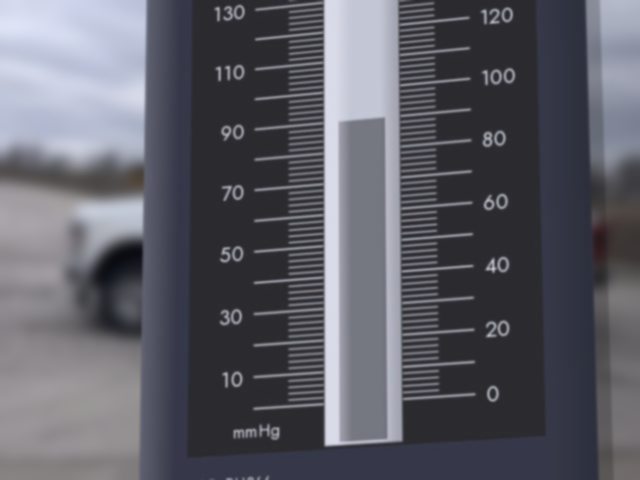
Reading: 90 mmHg
